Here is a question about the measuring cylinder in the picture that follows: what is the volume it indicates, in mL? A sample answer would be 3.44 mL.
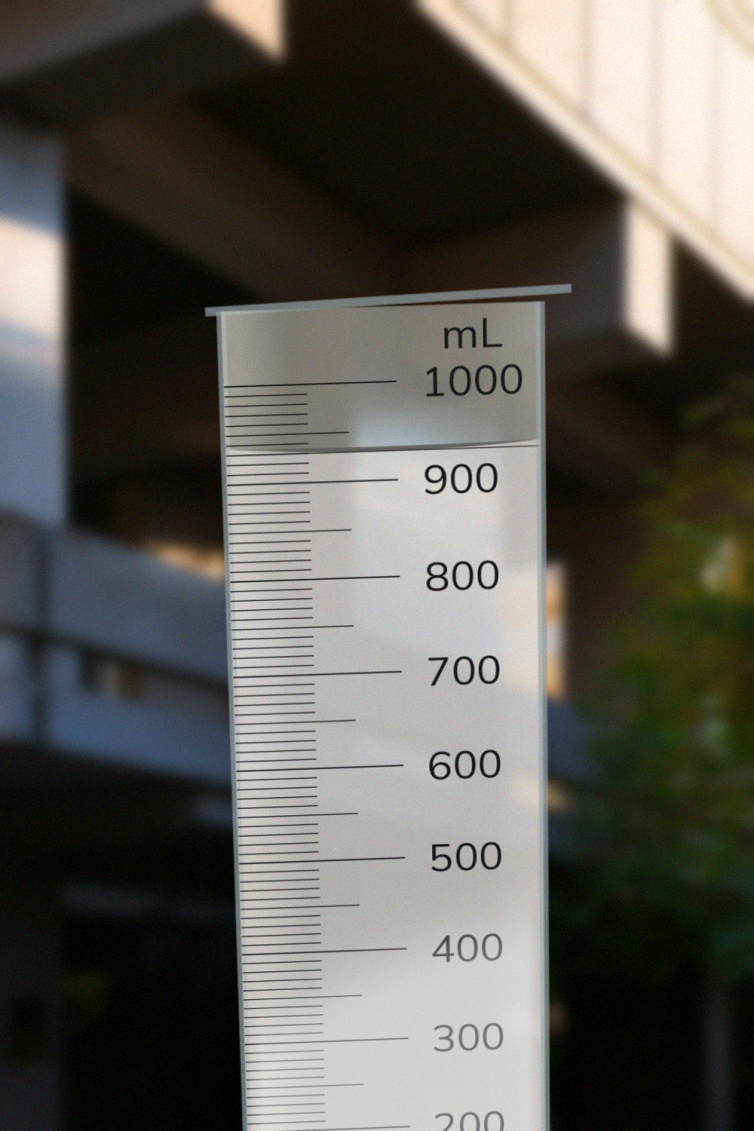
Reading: 930 mL
